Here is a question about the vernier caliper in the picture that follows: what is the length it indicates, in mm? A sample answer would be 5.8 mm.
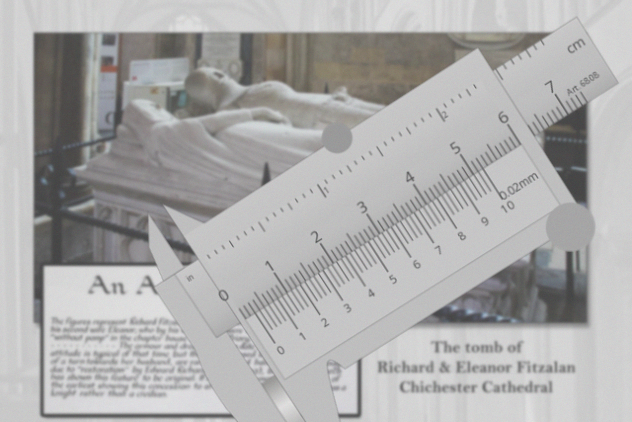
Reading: 3.0 mm
